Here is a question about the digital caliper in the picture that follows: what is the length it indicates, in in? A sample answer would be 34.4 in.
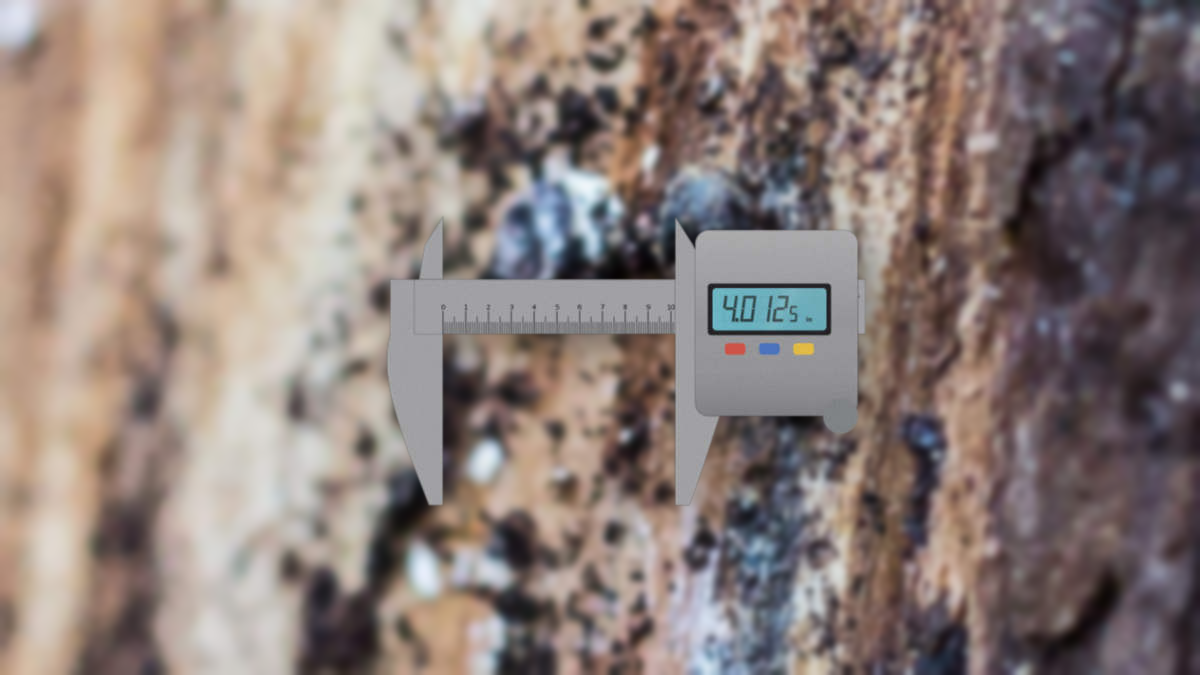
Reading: 4.0125 in
